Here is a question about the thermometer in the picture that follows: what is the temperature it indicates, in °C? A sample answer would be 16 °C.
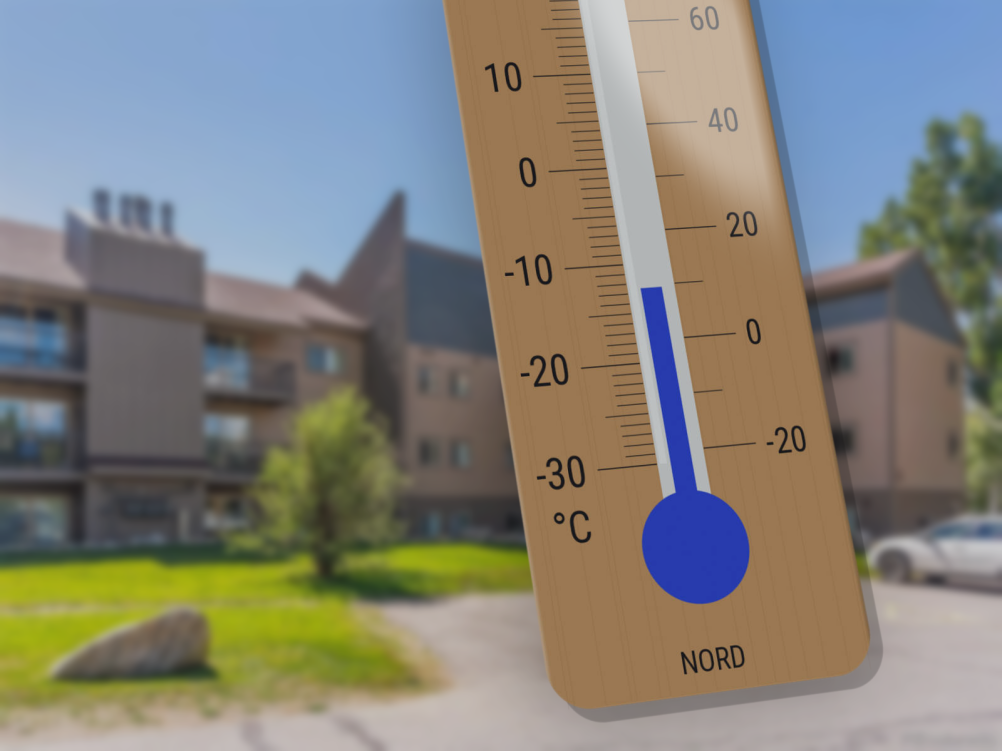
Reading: -12.5 °C
